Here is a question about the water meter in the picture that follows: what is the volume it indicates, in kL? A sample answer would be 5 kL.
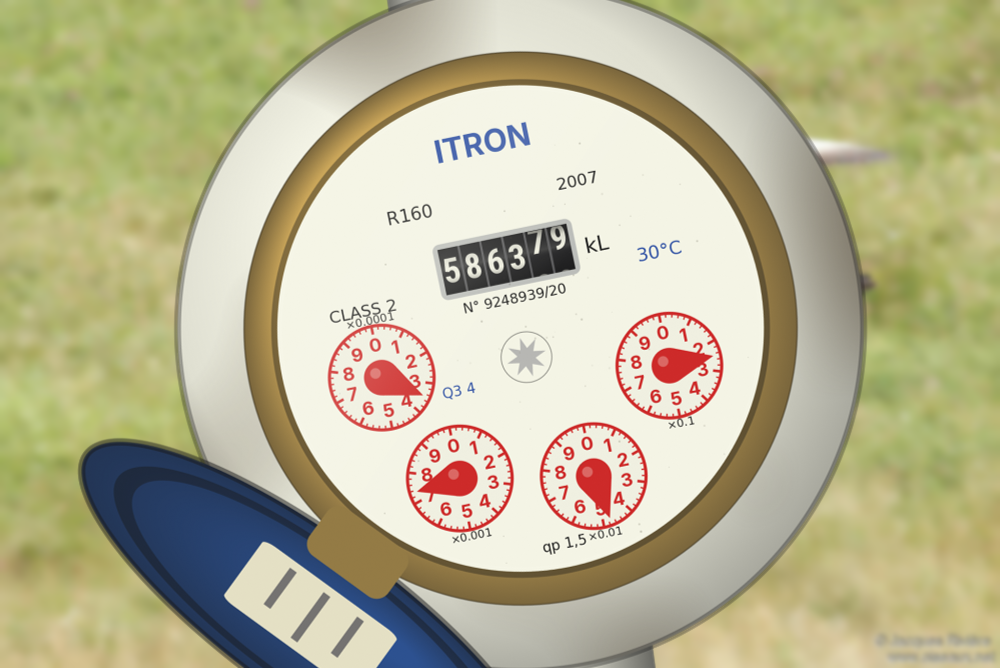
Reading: 586379.2473 kL
